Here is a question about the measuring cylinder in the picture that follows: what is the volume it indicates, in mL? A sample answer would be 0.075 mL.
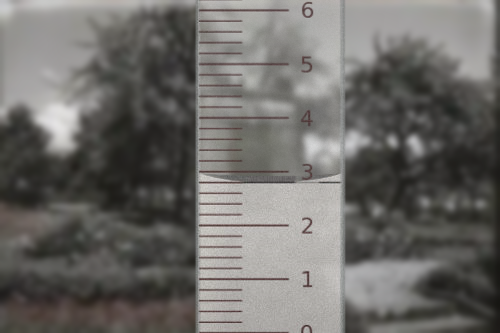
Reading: 2.8 mL
